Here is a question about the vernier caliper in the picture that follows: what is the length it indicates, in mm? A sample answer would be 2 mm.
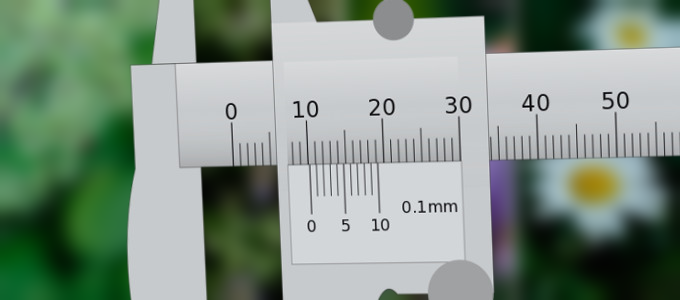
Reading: 10.2 mm
